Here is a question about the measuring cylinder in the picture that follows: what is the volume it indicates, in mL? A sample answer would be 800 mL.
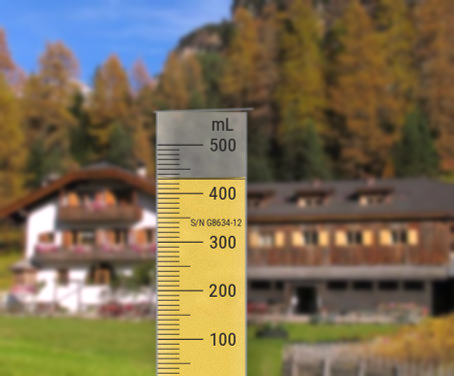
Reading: 430 mL
